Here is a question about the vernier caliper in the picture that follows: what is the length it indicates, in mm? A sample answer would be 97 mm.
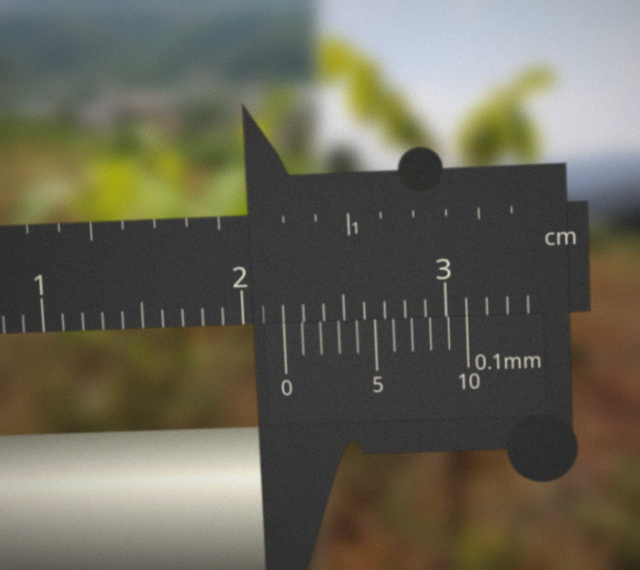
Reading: 22.0 mm
